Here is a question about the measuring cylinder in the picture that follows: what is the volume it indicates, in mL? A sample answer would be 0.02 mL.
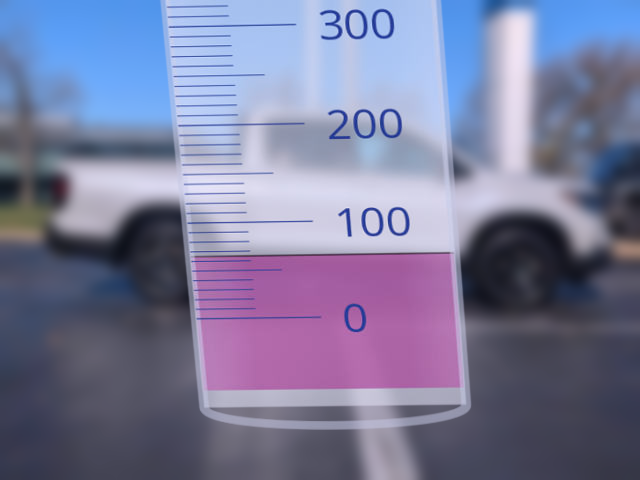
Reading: 65 mL
